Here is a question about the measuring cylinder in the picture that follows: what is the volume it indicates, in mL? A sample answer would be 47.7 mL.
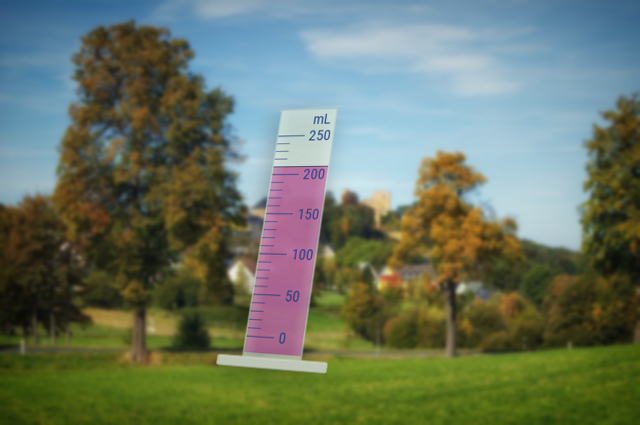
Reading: 210 mL
